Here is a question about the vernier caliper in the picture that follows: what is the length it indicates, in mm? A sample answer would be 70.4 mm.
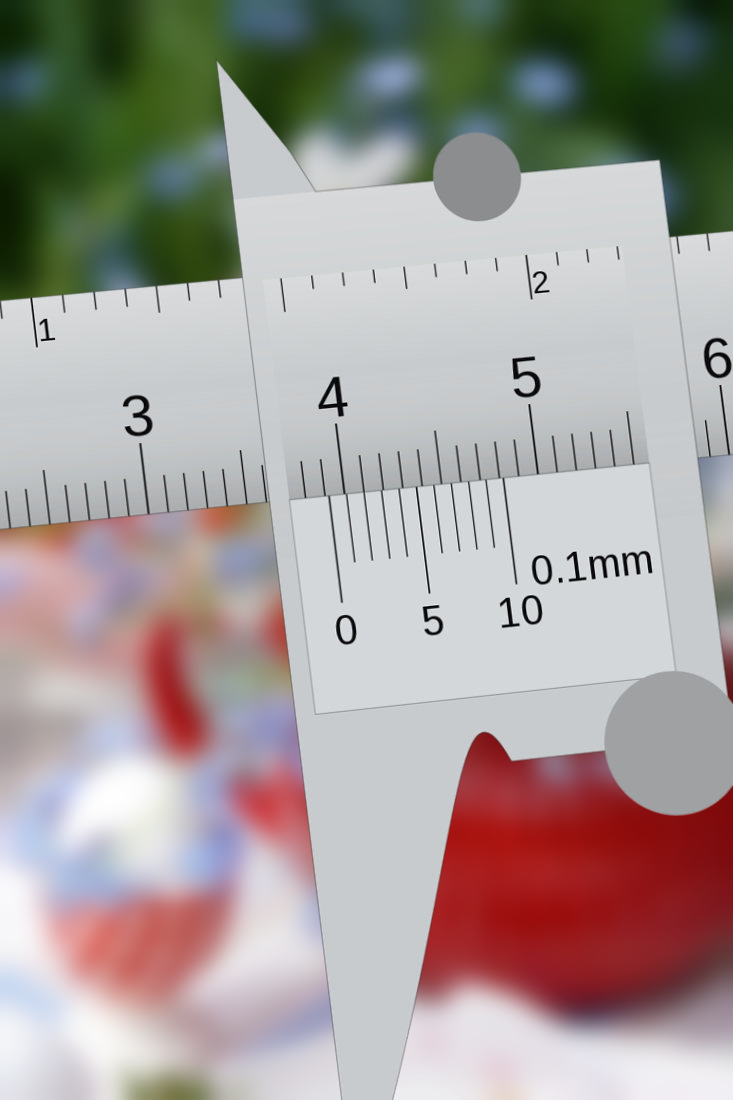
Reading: 39.2 mm
